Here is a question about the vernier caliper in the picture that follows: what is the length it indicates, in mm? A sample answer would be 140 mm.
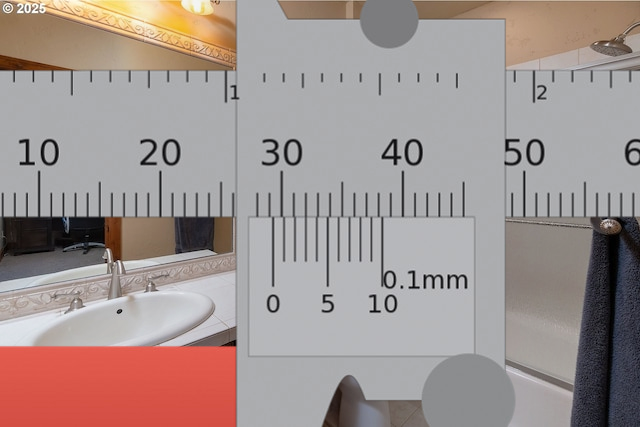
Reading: 29.3 mm
